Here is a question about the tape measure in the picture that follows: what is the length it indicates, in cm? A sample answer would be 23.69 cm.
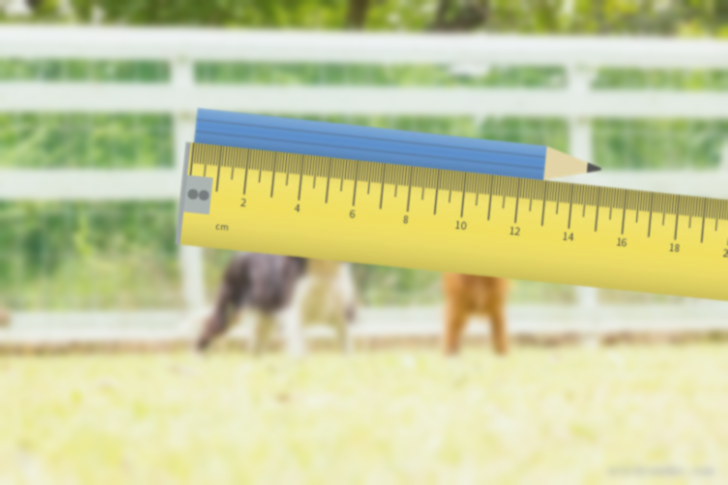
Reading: 15 cm
